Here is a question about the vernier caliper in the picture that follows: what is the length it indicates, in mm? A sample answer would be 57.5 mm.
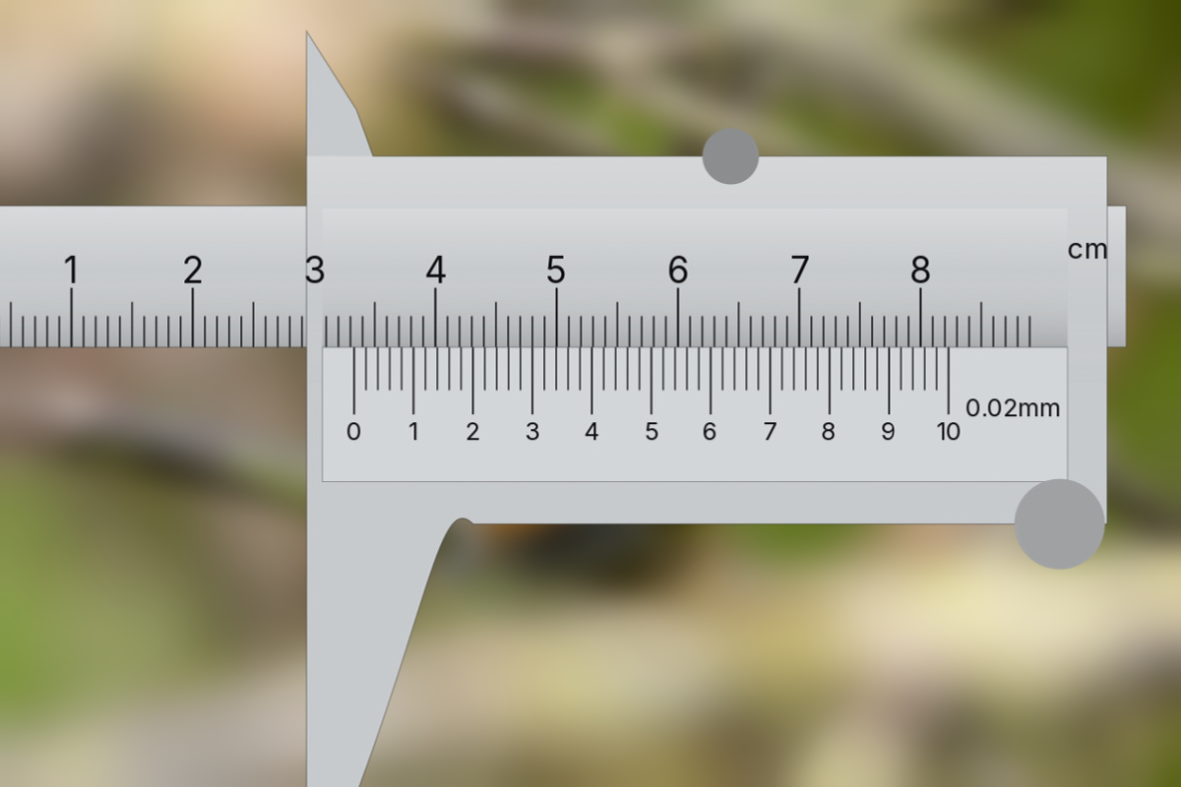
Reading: 33.3 mm
